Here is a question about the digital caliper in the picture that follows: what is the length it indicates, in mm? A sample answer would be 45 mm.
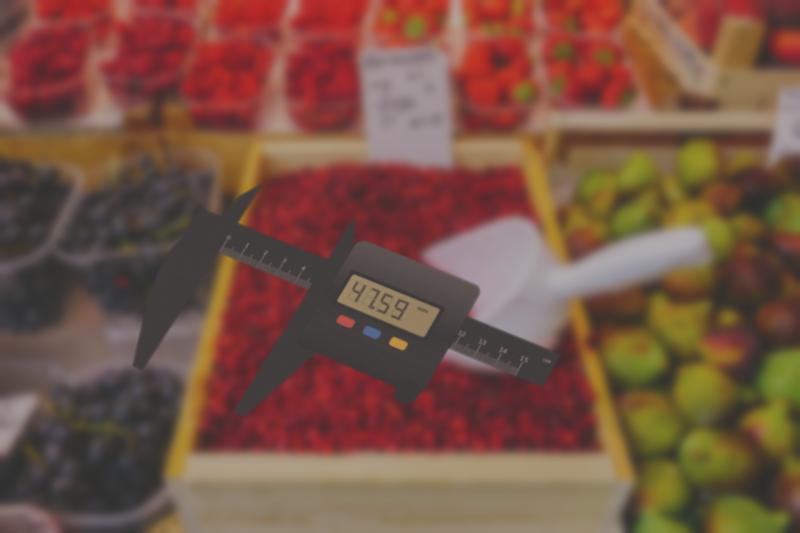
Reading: 47.59 mm
